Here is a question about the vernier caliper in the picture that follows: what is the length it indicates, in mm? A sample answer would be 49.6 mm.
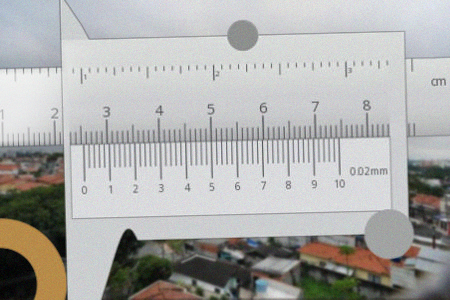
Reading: 25.5 mm
